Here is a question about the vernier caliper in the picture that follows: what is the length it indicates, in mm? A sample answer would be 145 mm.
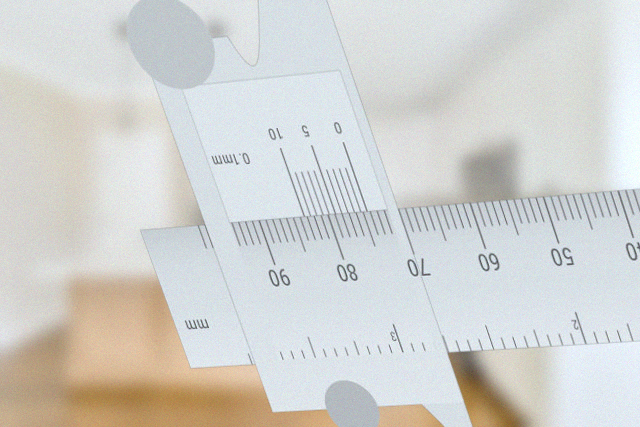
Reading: 74.4 mm
